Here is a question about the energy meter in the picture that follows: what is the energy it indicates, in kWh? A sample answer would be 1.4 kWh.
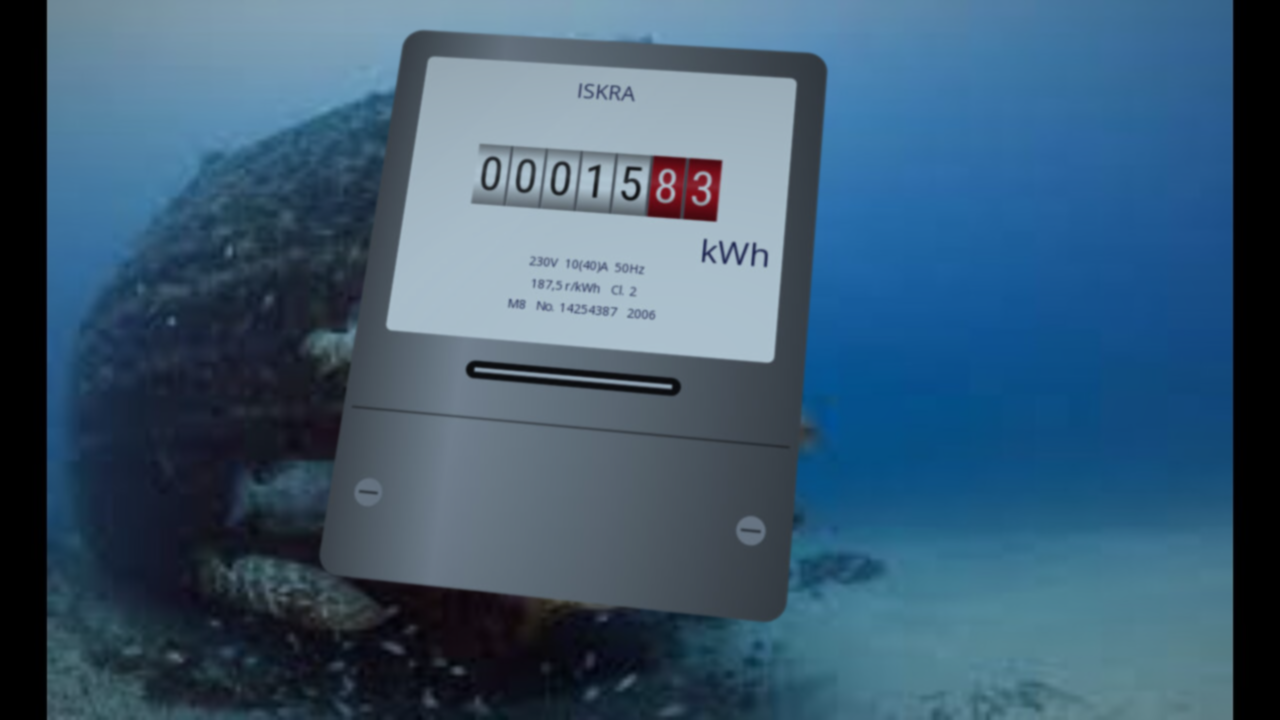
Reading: 15.83 kWh
